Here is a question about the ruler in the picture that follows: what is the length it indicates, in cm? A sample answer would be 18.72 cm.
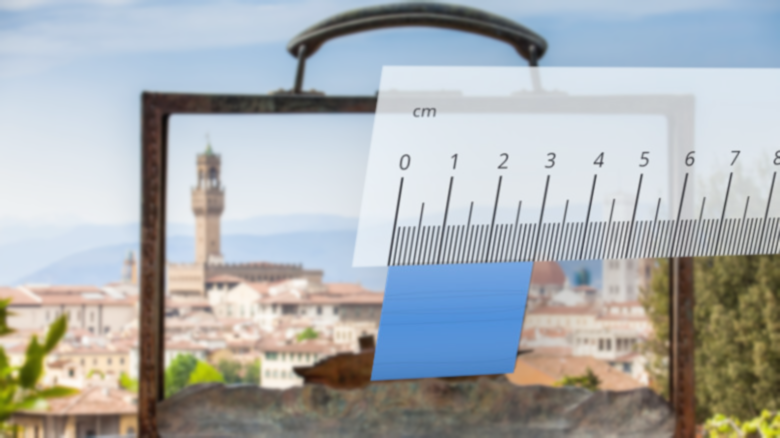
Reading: 3 cm
